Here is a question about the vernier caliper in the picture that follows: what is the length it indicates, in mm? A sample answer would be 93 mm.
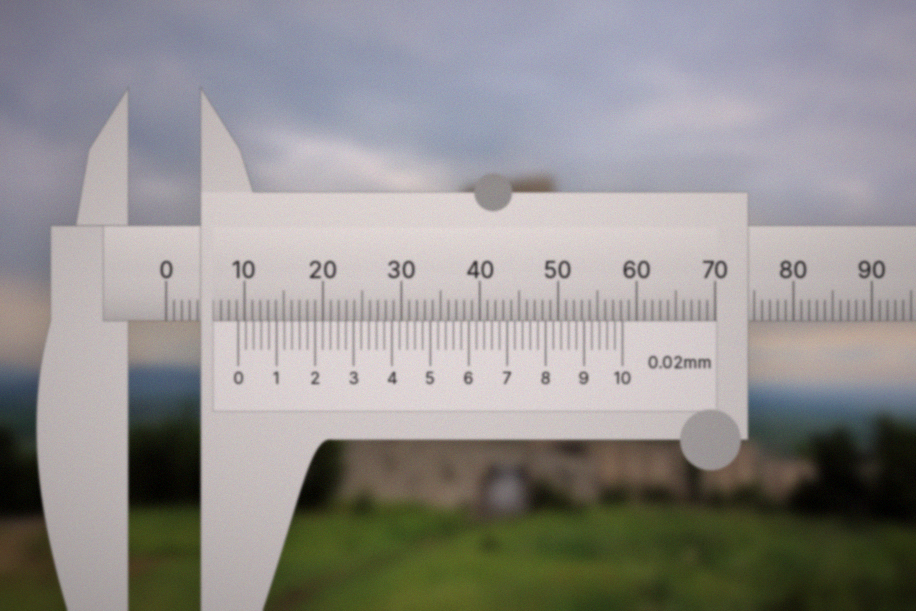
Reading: 9.2 mm
